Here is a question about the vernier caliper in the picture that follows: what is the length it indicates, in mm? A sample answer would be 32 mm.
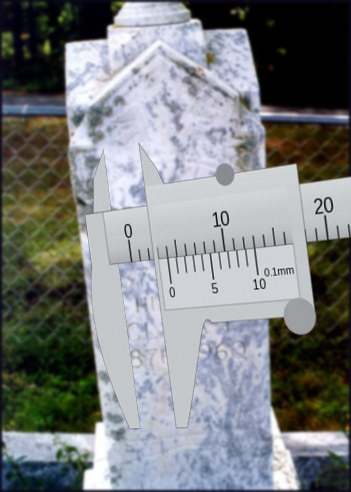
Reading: 4.0 mm
